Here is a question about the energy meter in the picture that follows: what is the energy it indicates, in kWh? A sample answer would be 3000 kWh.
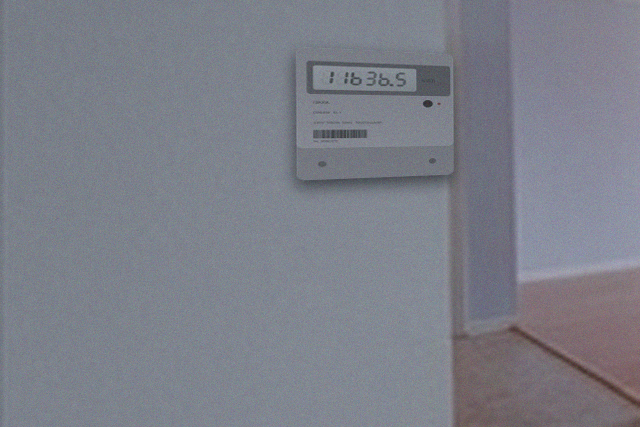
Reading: 11636.5 kWh
